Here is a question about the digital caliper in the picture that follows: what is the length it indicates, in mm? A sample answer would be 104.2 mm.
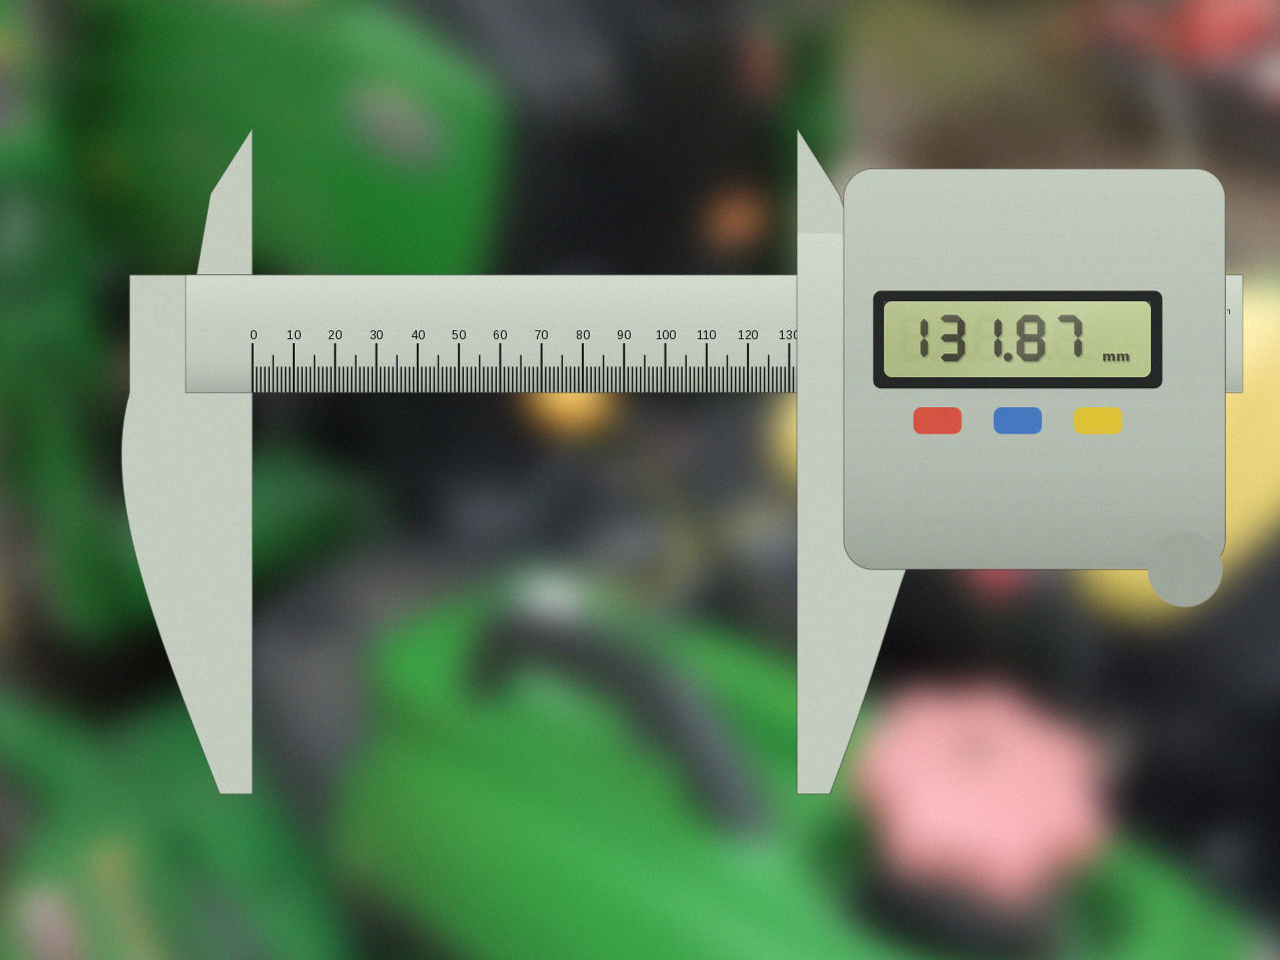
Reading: 131.87 mm
